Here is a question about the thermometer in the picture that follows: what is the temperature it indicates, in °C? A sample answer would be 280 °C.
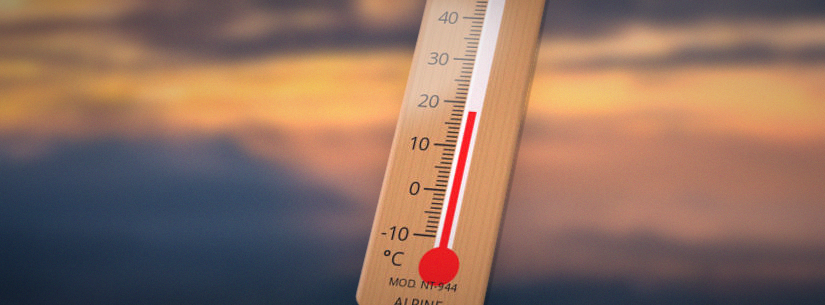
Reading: 18 °C
